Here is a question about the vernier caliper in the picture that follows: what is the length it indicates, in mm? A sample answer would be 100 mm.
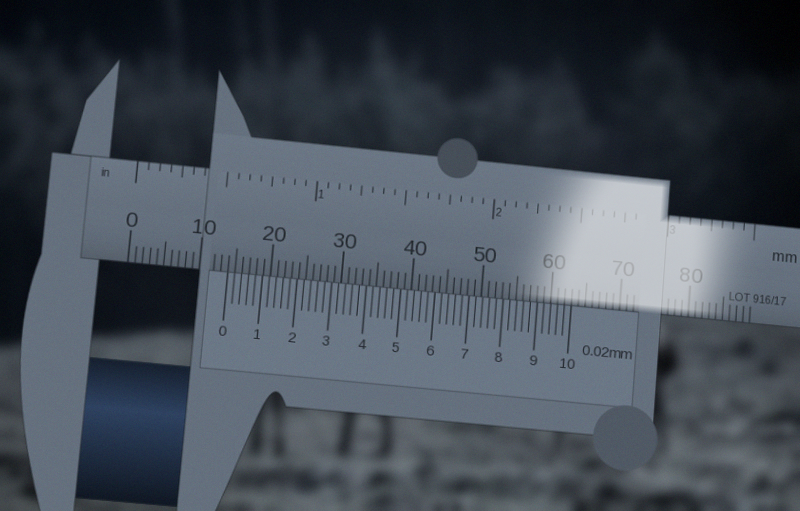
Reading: 14.0 mm
